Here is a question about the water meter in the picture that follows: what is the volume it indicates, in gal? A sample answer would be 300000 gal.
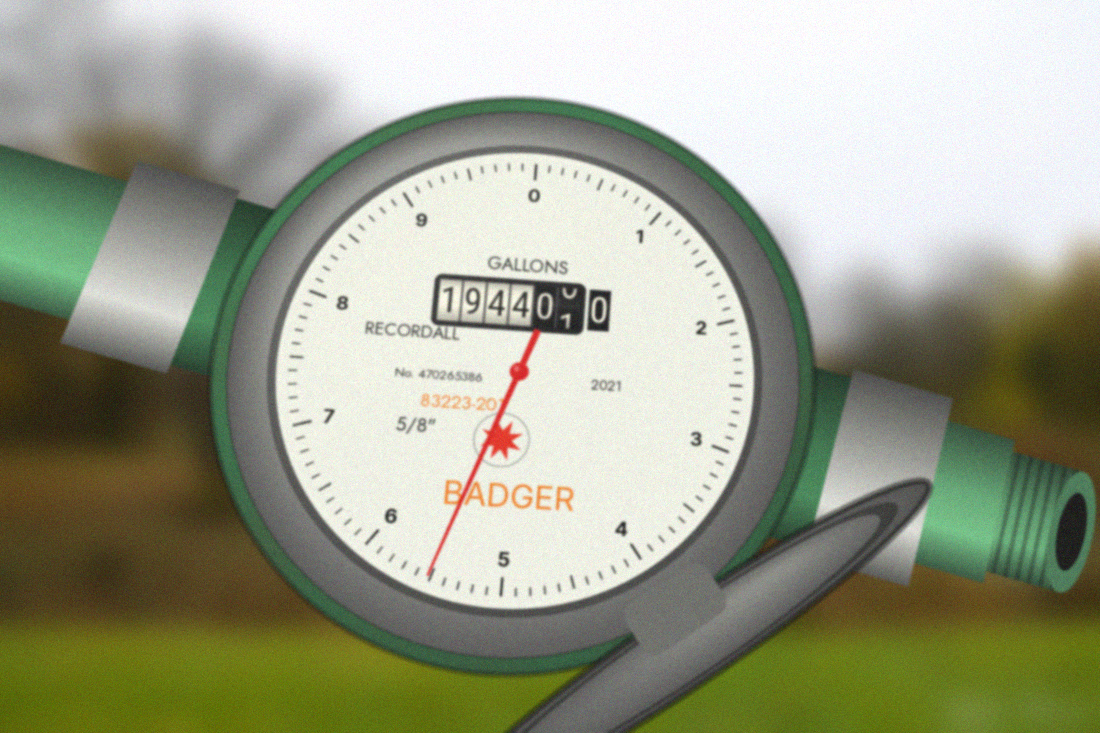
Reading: 1944005.5 gal
